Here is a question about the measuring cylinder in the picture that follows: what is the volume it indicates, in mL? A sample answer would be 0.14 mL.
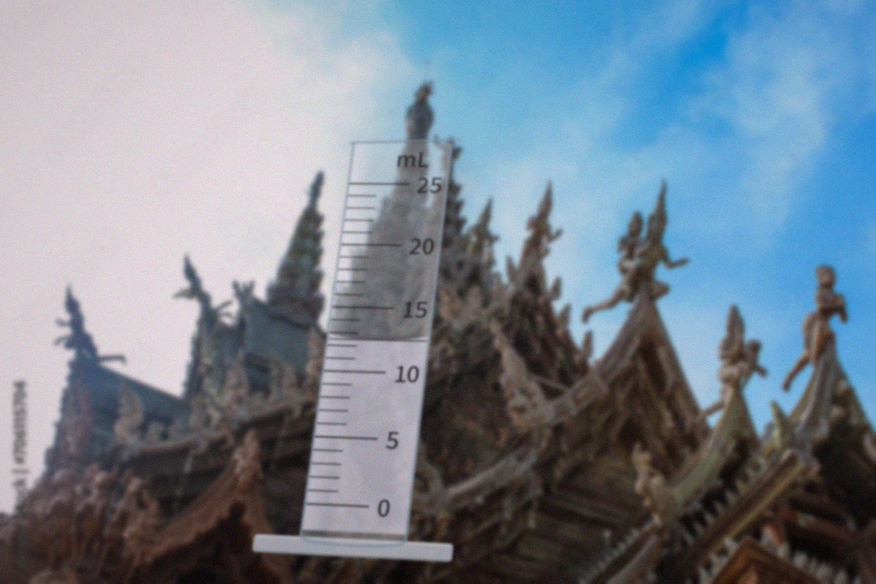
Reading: 12.5 mL
